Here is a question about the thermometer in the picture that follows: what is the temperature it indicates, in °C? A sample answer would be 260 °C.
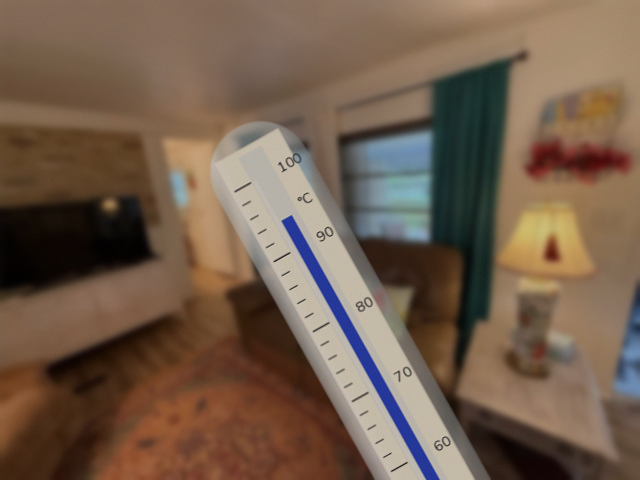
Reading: 94 °C
